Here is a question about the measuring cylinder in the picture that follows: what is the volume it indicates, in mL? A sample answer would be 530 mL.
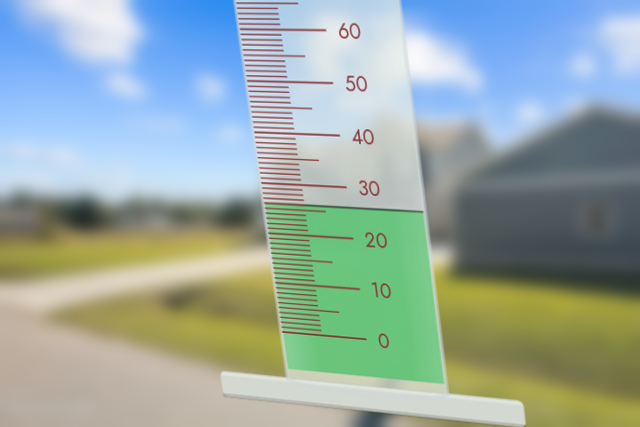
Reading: 26 mL
